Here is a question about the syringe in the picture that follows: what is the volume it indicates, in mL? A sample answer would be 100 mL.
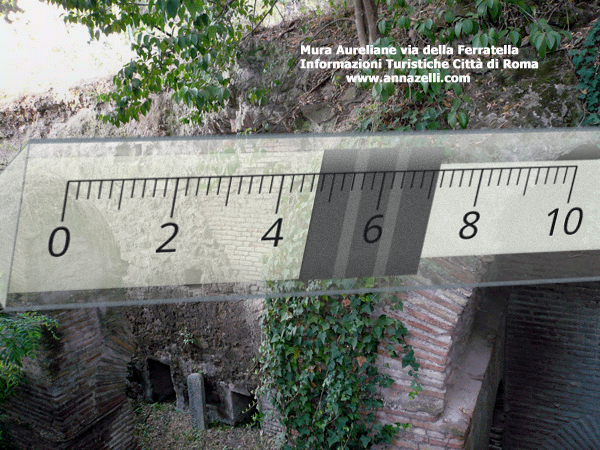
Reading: 4.7 mL
